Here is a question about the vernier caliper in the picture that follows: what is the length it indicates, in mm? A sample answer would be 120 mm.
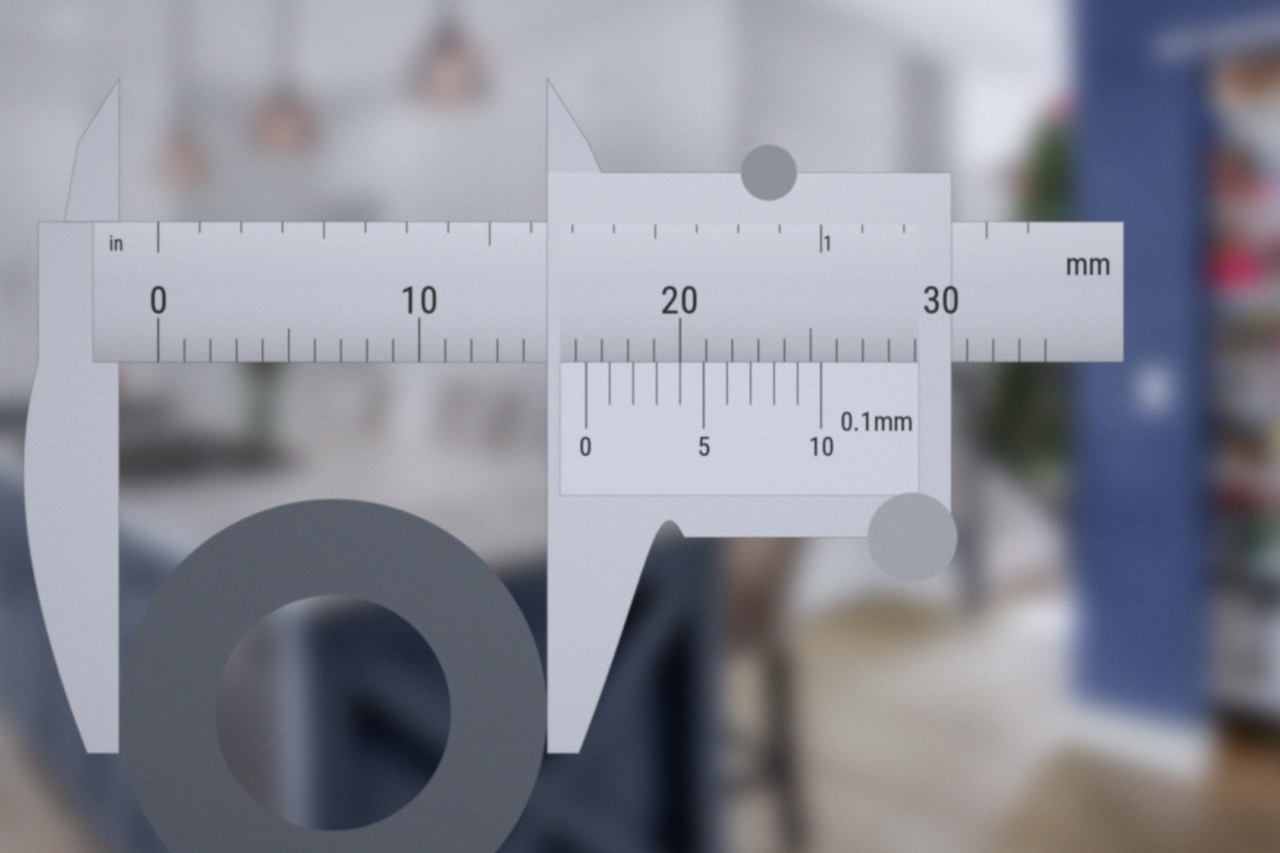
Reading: 16.4 mm
